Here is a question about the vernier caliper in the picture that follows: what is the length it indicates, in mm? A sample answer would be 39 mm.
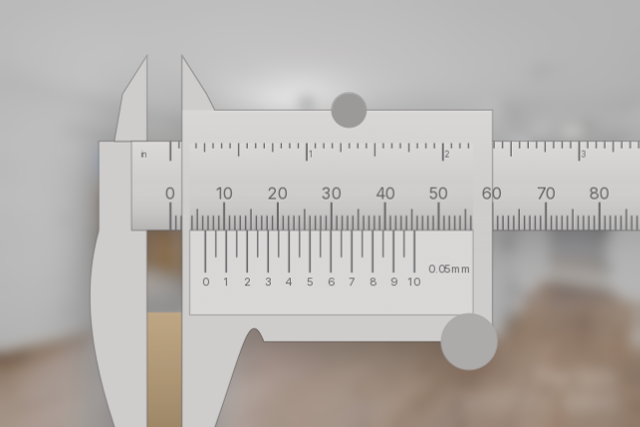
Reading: 6.5 mm
